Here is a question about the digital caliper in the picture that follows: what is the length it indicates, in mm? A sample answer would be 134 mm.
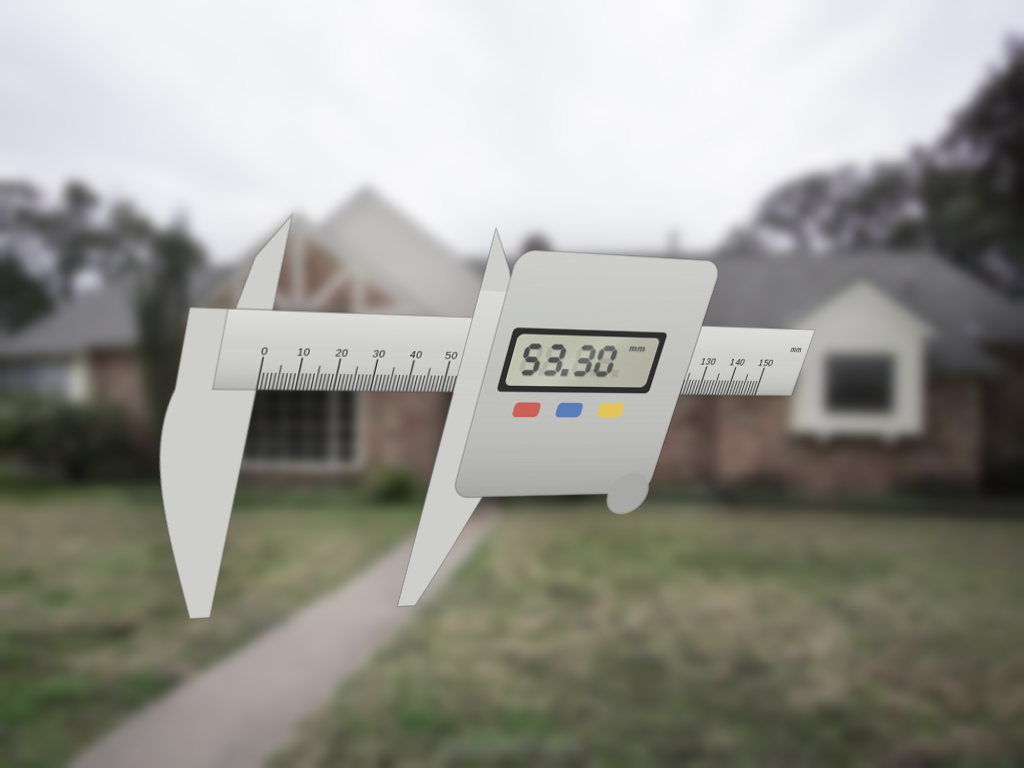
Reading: 53.30 mm
